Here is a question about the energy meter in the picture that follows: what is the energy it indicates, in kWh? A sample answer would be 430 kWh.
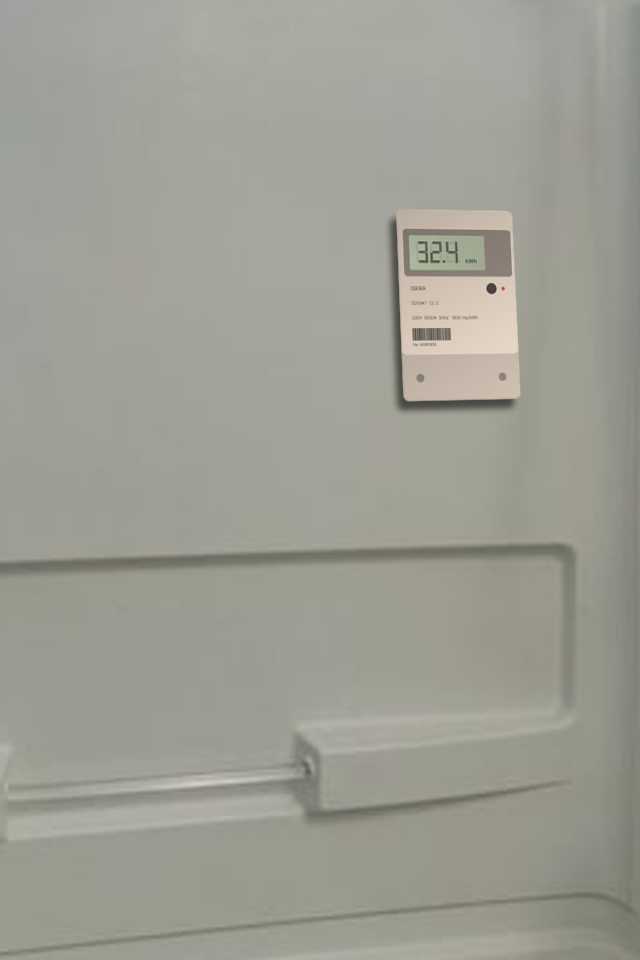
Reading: 32.4 kWh
